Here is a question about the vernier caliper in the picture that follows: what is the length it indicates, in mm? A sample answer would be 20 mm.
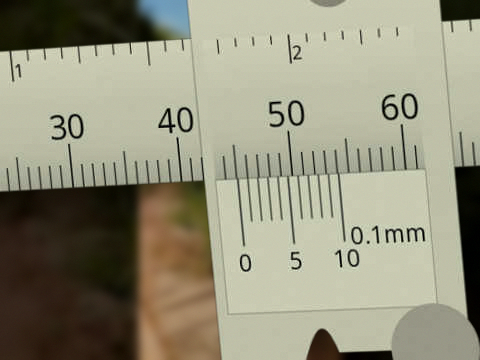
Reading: 45.1 mm
